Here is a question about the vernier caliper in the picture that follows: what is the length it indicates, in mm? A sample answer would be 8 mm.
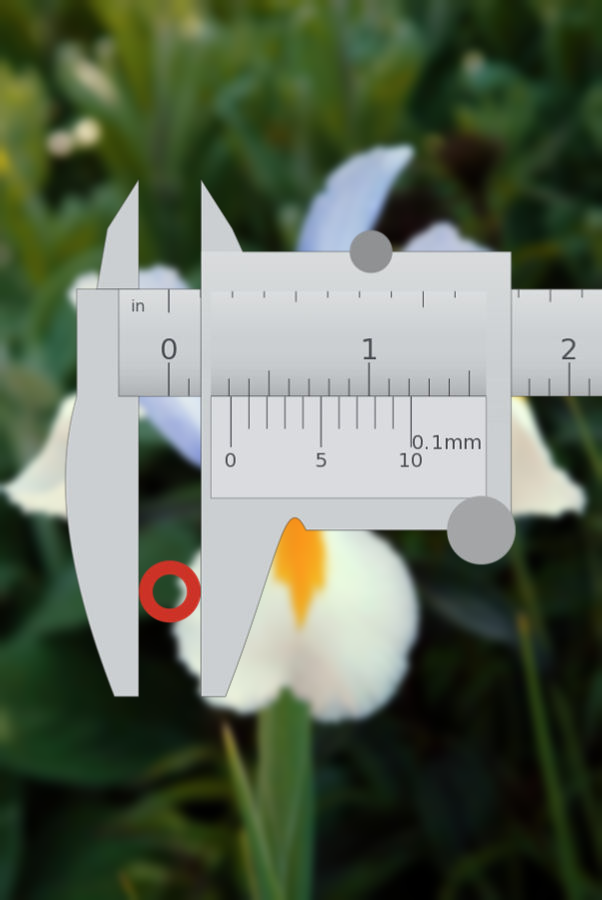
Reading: 3.1 mm
